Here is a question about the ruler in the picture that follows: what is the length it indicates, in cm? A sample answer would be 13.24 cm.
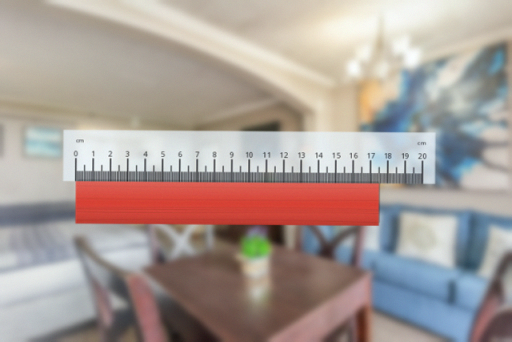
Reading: 17.5 cm
